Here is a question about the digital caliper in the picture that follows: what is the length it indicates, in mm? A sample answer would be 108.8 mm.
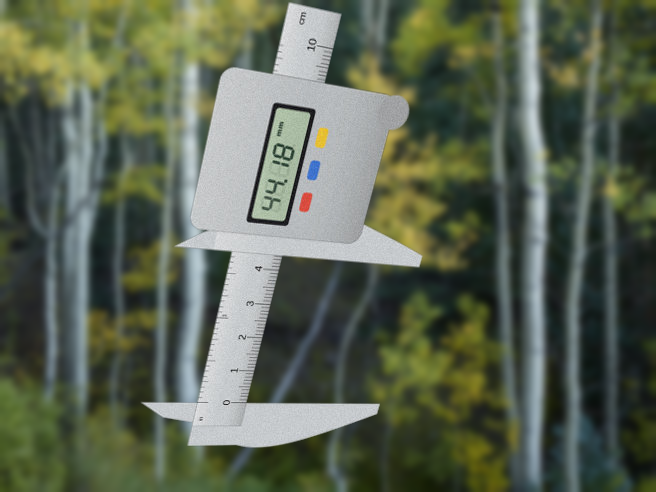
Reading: 44.18 mm
